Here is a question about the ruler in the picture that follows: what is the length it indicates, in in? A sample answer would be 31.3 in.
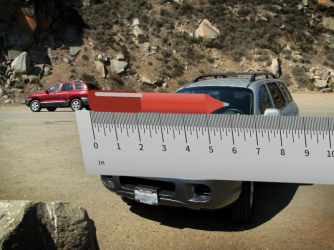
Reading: 6 in
